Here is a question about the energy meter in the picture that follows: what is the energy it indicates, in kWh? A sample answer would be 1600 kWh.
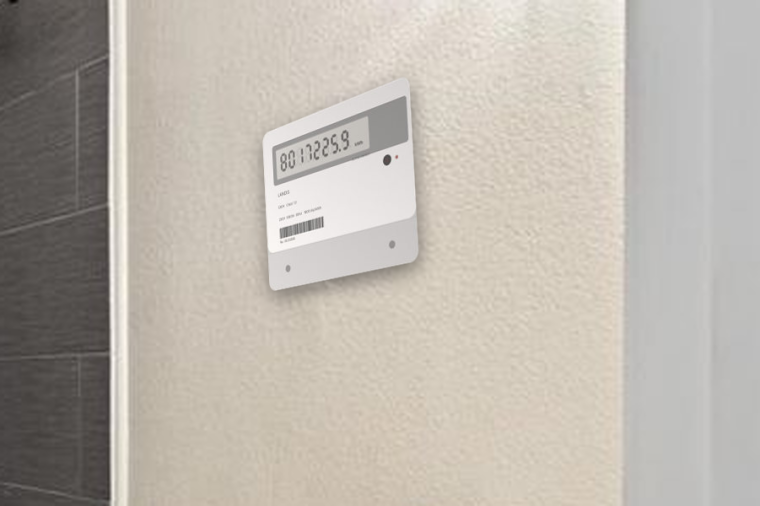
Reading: 8017225.9 kWh
